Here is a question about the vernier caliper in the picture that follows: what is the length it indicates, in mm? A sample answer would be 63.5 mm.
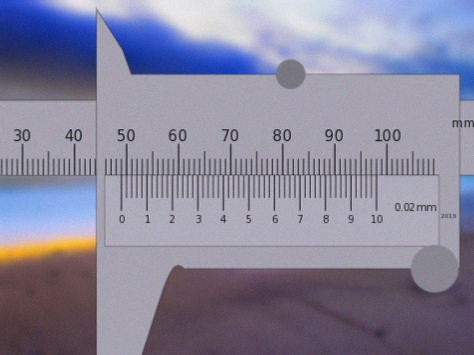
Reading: 49.0 mm
